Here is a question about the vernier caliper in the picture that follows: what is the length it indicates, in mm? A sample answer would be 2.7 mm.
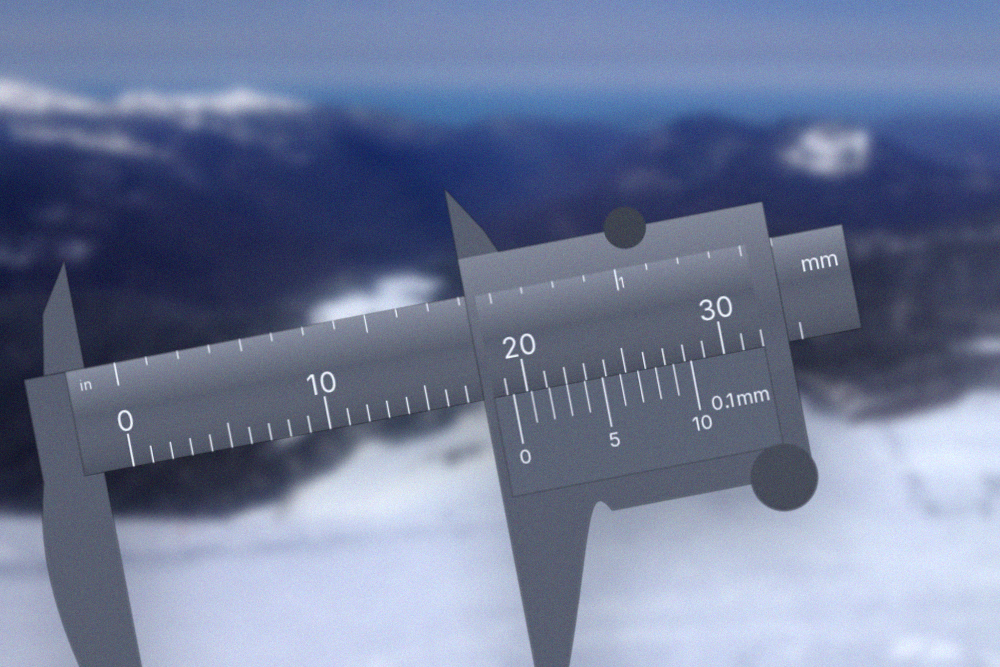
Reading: 19.3 mm
